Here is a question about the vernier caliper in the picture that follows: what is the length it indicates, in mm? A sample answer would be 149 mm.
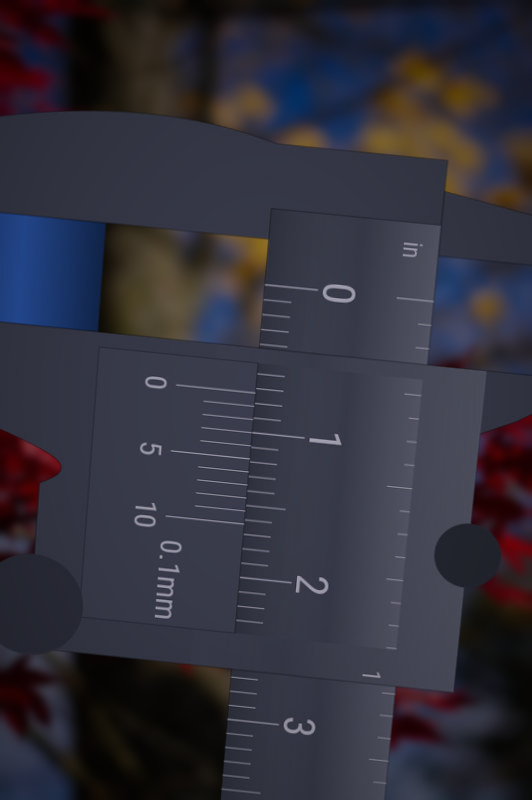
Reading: 7.3 mm
